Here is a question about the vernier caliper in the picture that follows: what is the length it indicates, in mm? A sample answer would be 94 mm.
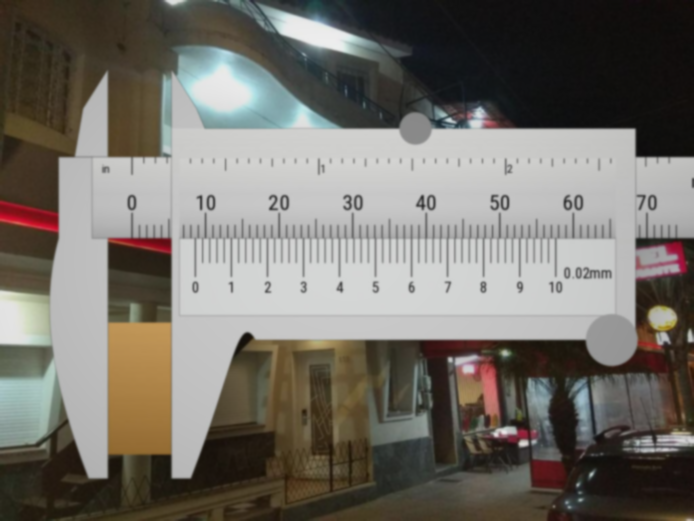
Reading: 8.6 mm
